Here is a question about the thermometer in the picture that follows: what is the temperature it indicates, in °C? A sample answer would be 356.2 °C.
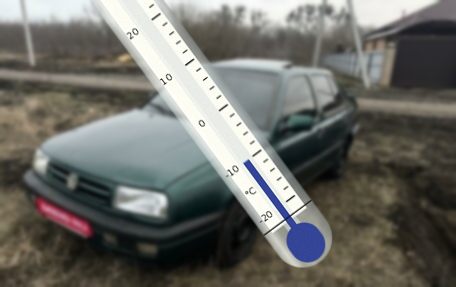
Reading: -10 °C
